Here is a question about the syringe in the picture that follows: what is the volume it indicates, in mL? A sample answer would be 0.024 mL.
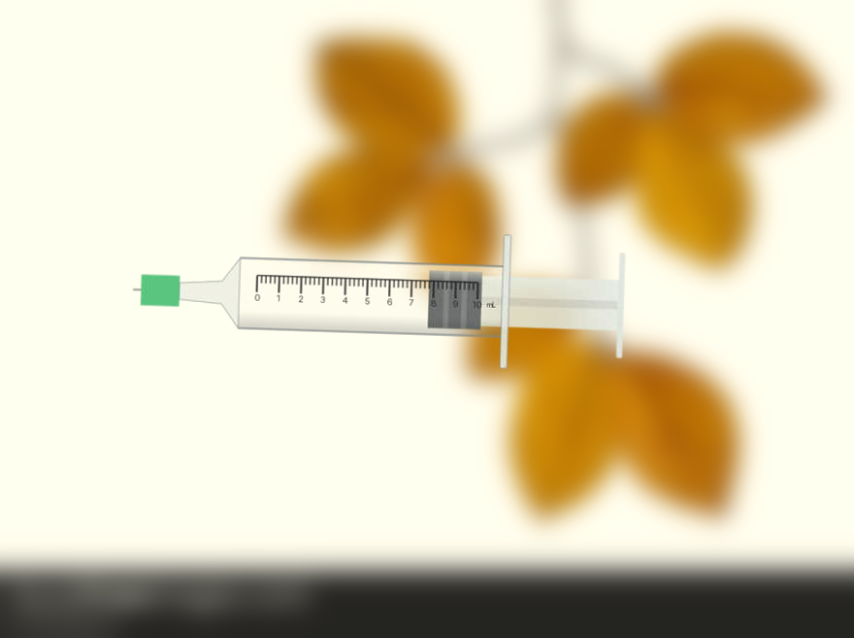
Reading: 7.8 mL
